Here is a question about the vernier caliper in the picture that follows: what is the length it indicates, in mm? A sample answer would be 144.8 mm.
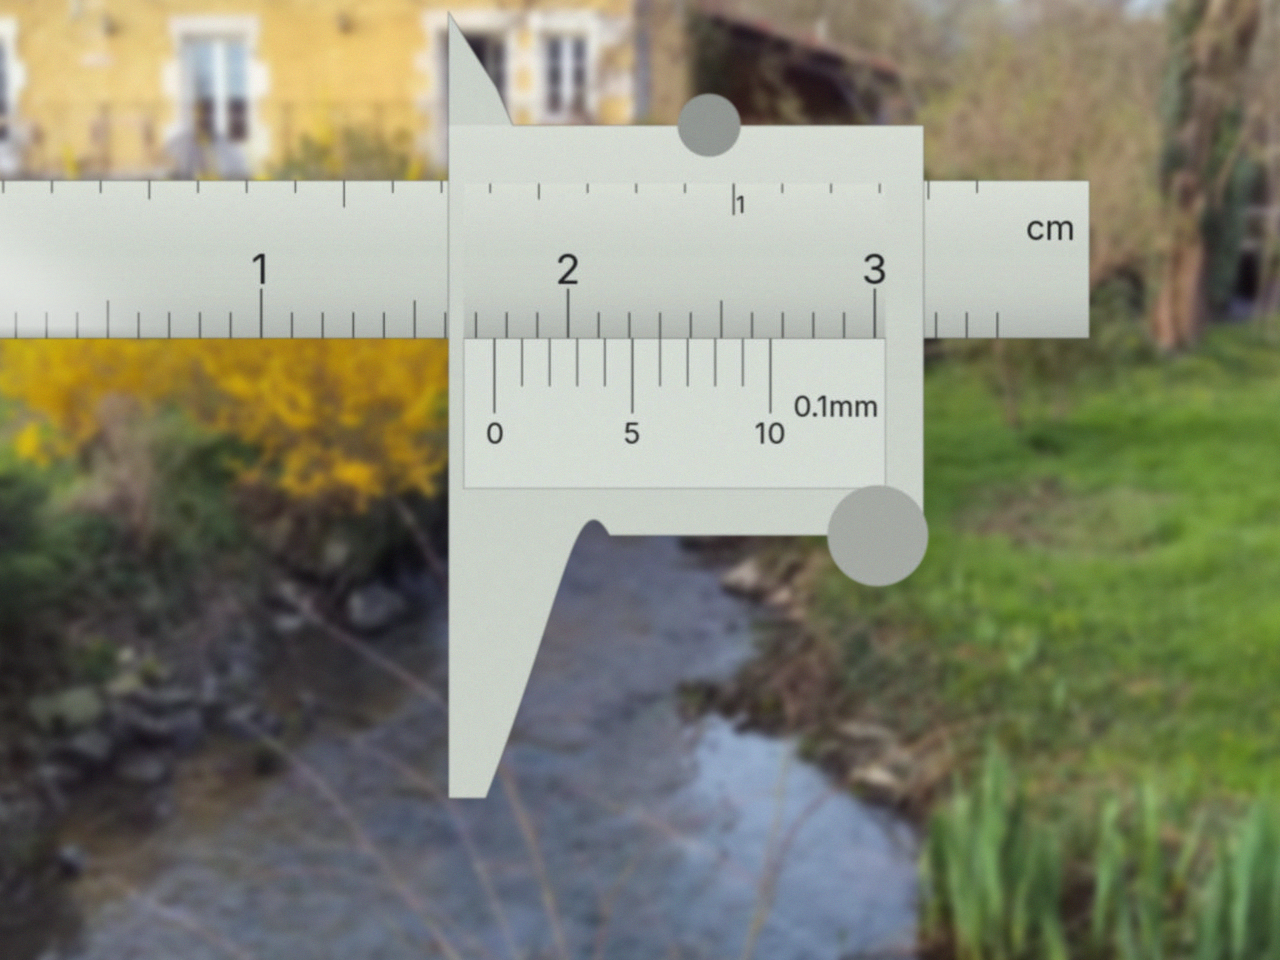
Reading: 17.6 mm
